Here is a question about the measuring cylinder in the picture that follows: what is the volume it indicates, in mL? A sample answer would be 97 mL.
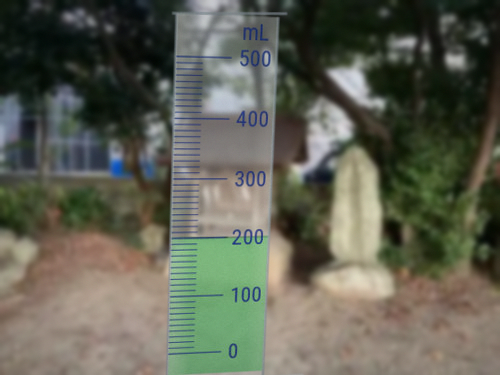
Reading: 200 mL
